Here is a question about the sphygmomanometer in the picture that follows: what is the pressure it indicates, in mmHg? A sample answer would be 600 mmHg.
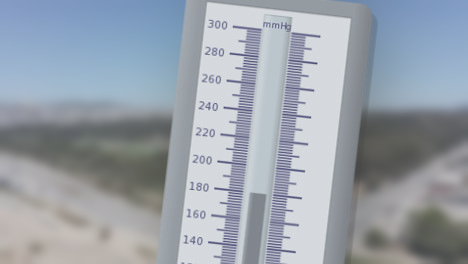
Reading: 180 mmHg
